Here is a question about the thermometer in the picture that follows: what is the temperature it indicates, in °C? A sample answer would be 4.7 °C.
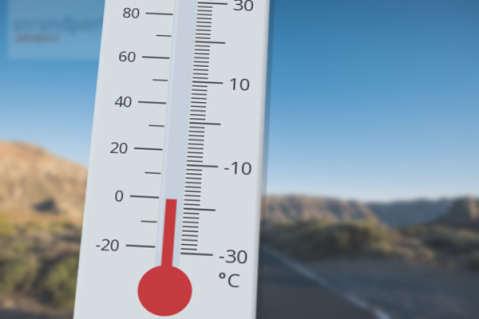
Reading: -18 °C
